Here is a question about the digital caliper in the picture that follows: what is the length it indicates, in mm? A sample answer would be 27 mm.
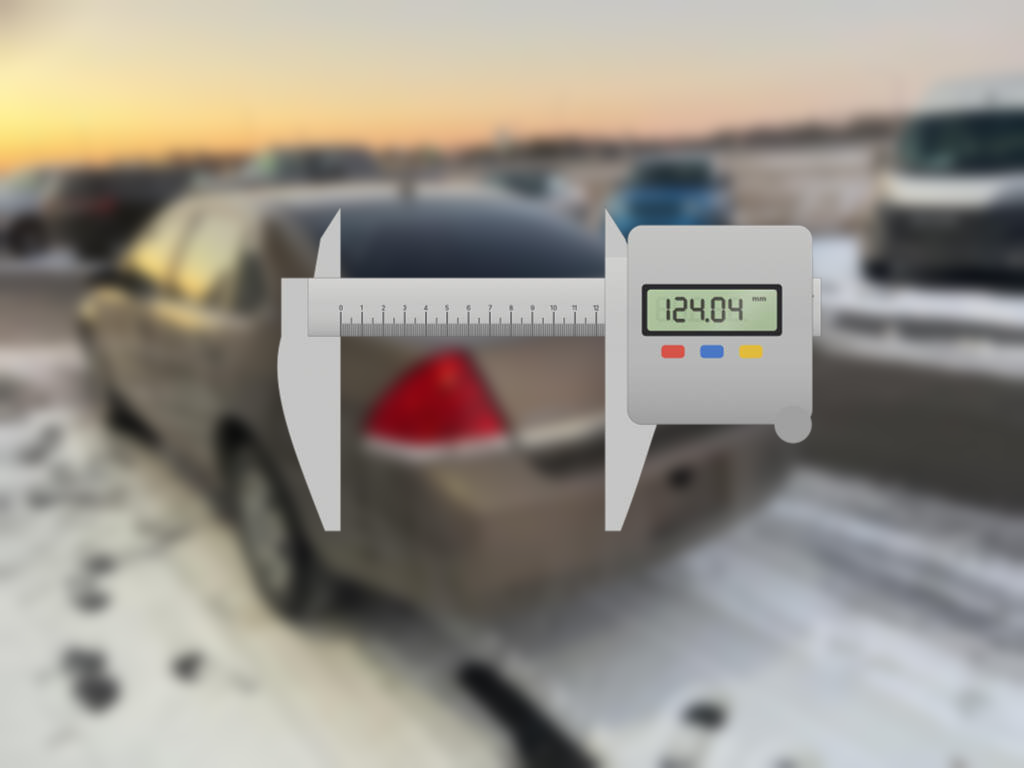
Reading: 124.04 mm
